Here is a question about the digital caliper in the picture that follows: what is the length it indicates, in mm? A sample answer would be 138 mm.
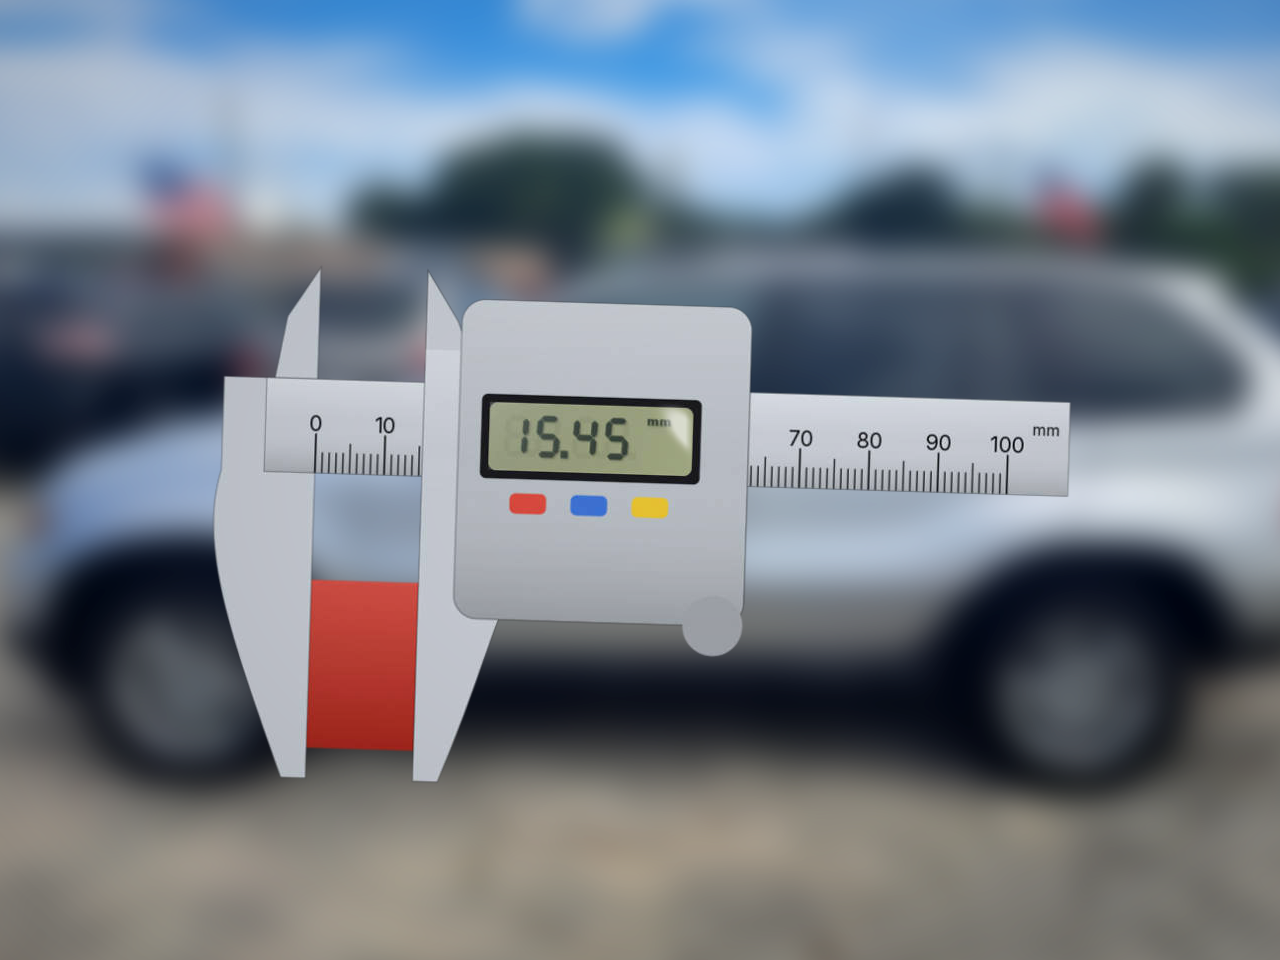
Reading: 15.45 mm
